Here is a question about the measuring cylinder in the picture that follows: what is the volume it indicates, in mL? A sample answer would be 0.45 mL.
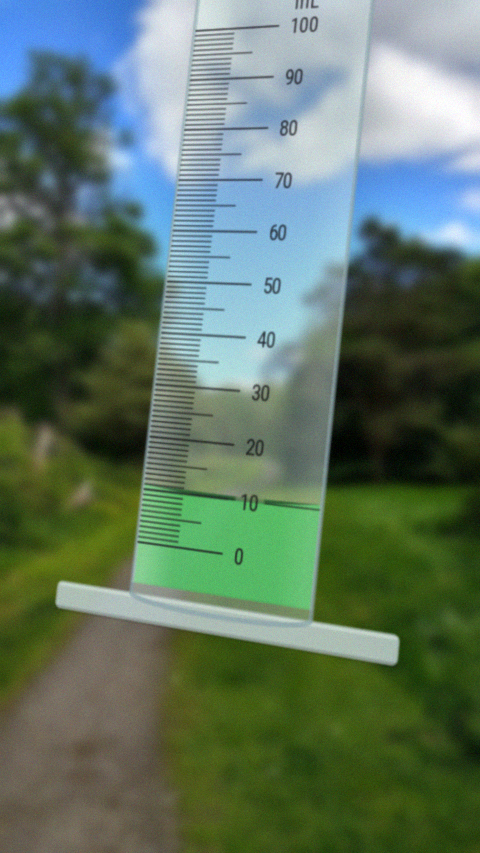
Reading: 10 mL
